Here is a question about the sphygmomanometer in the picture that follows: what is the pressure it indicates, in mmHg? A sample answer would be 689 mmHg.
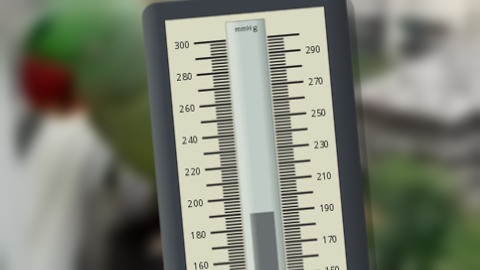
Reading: 190 mmHg
